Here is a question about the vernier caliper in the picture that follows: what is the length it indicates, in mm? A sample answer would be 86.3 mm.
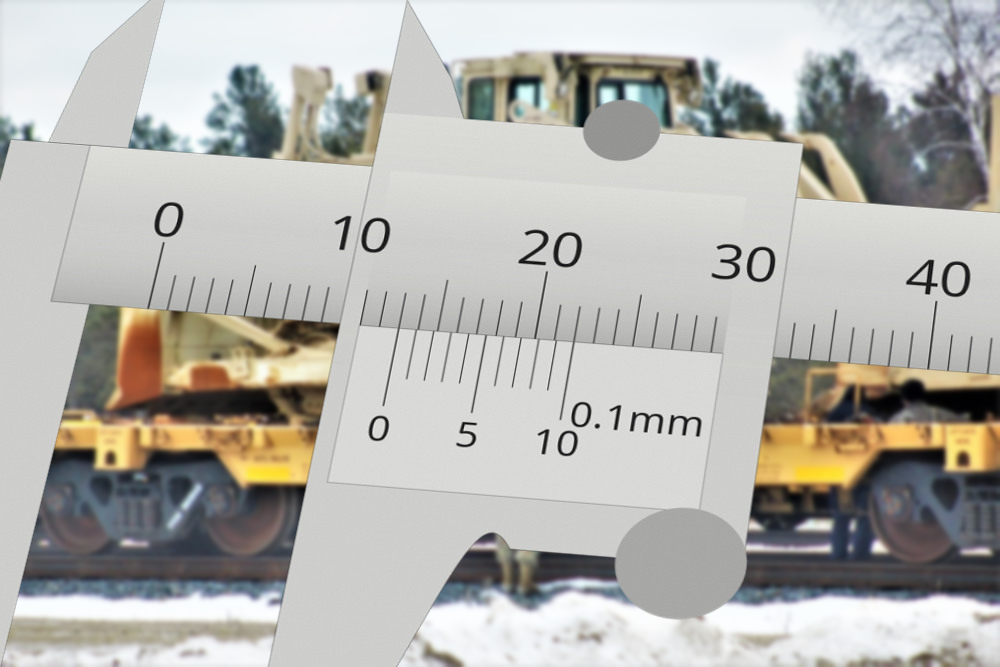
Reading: 13.0 mm
